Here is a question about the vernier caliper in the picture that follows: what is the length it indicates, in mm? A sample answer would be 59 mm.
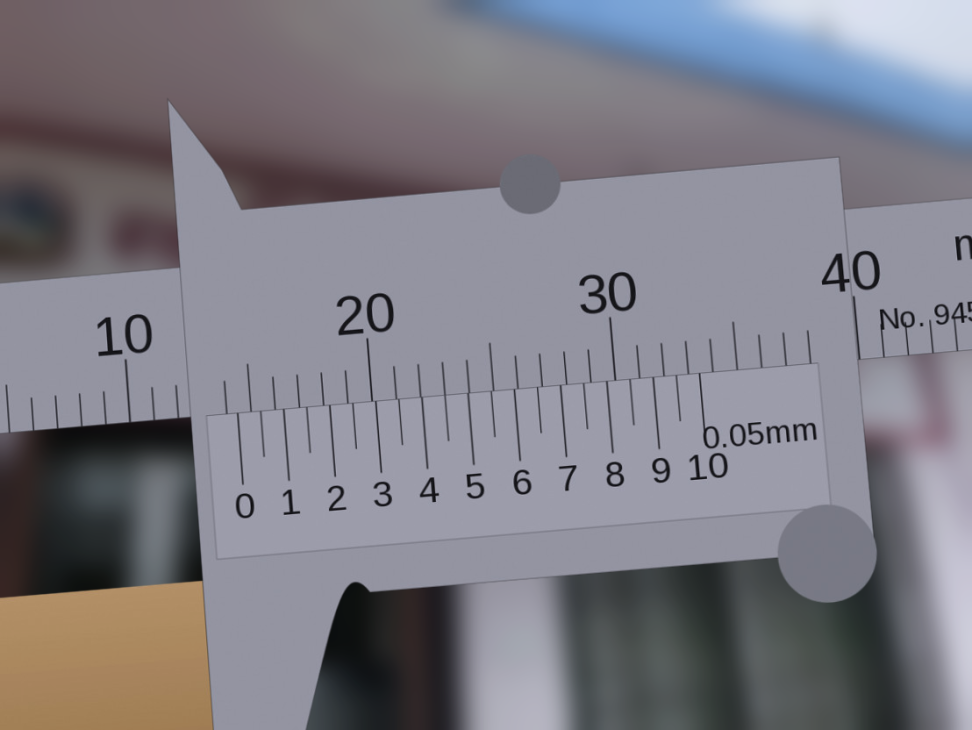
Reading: 14.45 mm
